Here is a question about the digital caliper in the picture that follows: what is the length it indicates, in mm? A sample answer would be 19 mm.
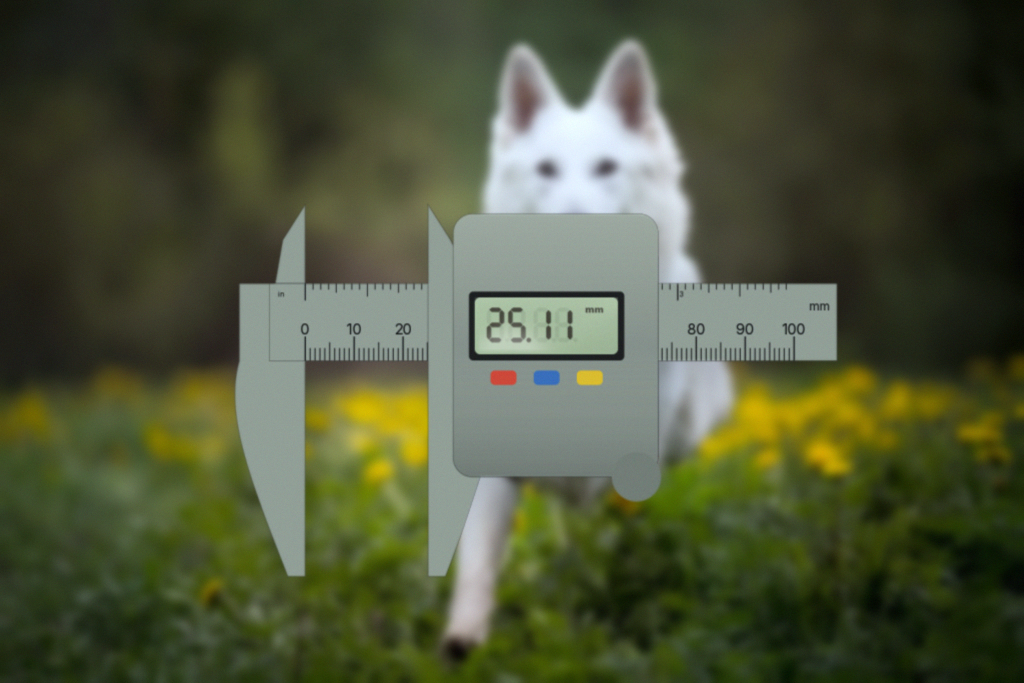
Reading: 25.11 mm
